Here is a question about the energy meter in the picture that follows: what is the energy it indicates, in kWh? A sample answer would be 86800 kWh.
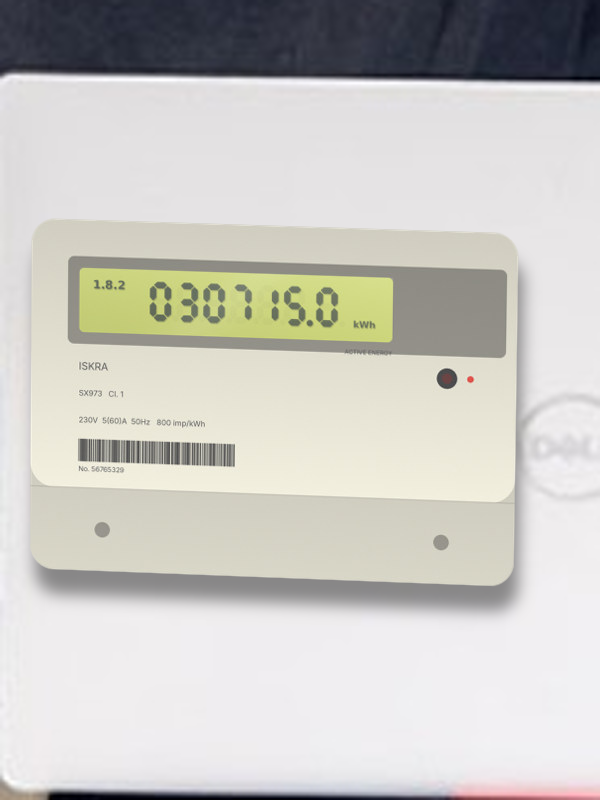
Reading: 30715.0 kWh
